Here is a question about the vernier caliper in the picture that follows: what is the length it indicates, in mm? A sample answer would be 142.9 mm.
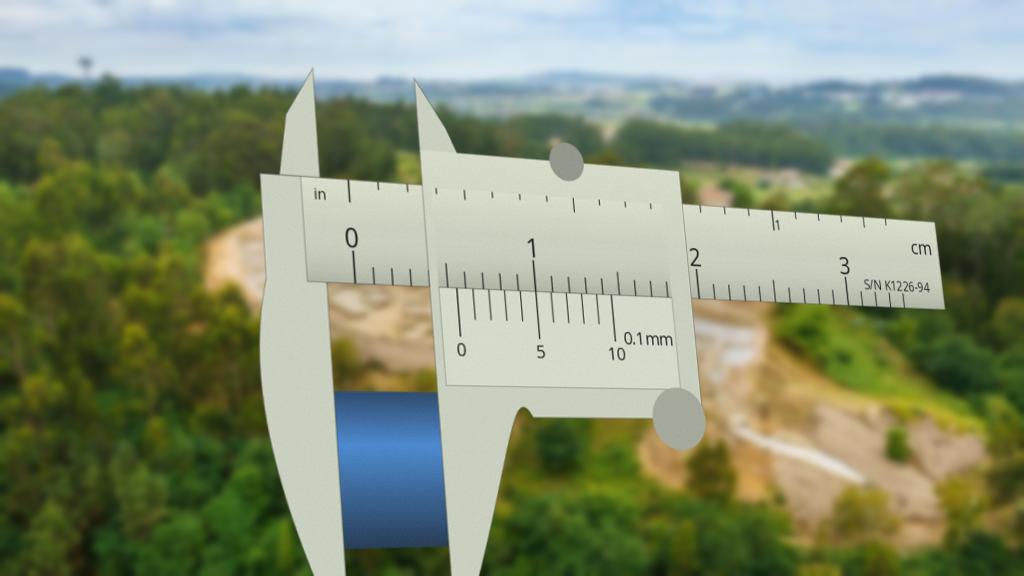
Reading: 5.5 mm
